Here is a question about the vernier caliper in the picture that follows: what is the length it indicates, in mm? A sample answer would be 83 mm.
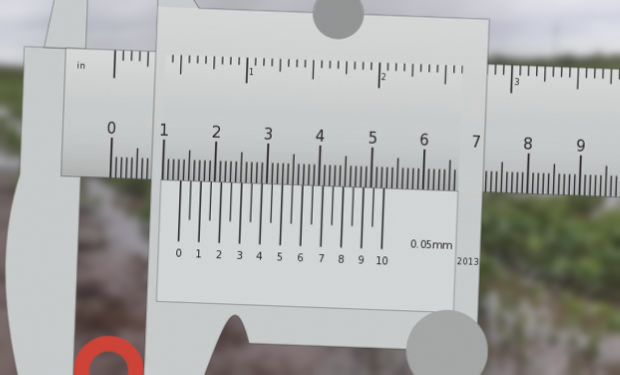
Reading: 13.5 mm
